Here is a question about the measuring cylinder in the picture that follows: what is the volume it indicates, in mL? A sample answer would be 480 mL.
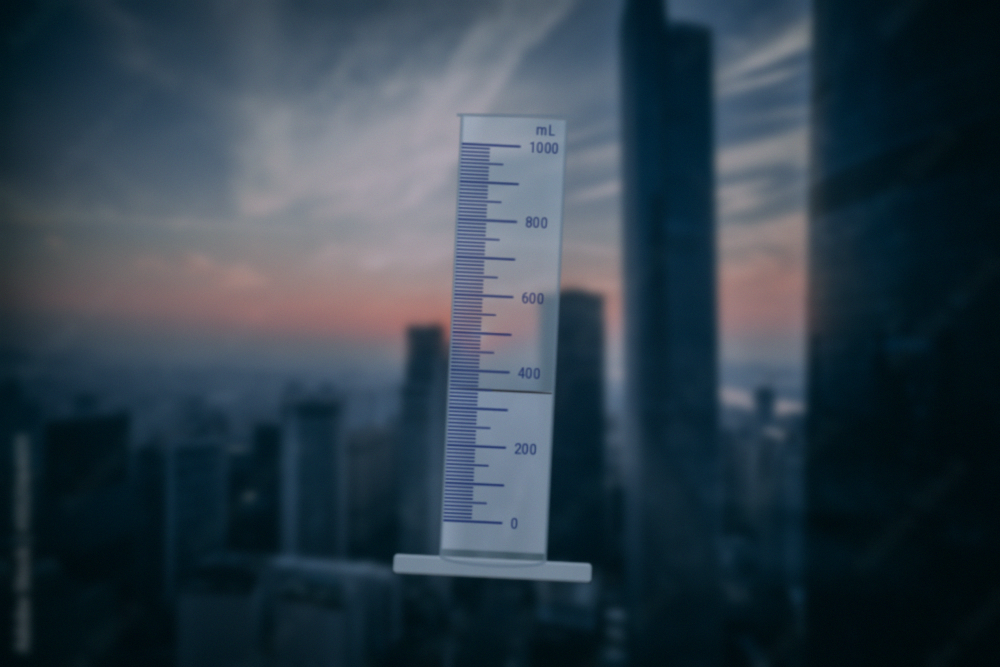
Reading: 350 mL
